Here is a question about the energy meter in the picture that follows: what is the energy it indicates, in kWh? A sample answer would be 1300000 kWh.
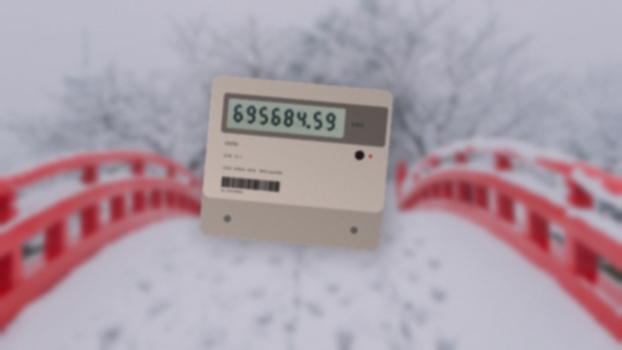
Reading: 695684.59 kWh
